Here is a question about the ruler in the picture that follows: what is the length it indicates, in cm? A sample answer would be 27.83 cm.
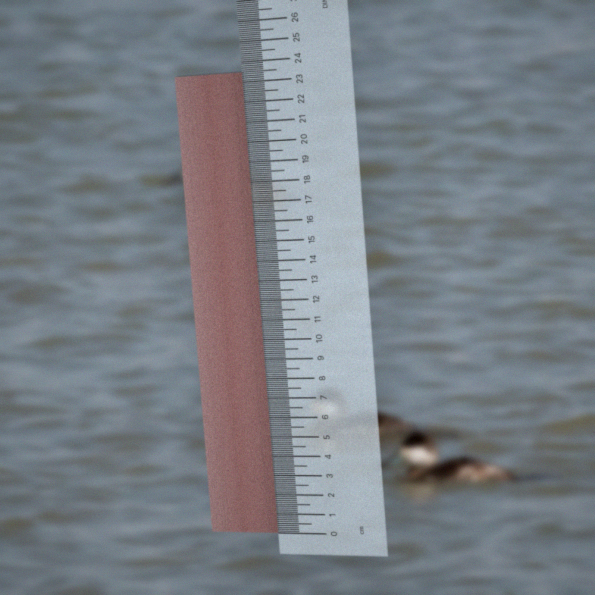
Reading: 23.5 cm
